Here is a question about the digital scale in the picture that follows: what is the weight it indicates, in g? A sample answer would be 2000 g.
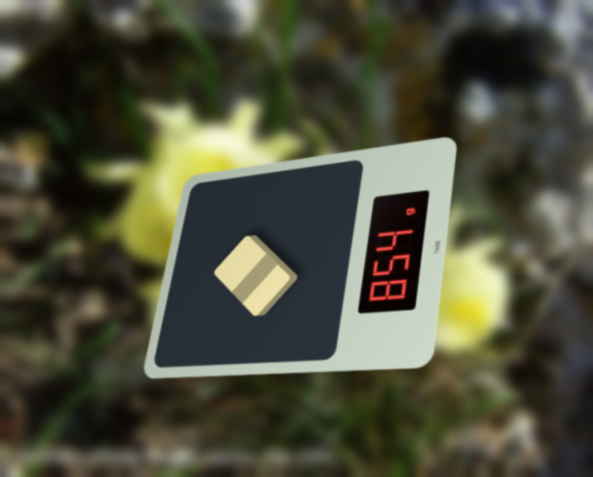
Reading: 854 g
